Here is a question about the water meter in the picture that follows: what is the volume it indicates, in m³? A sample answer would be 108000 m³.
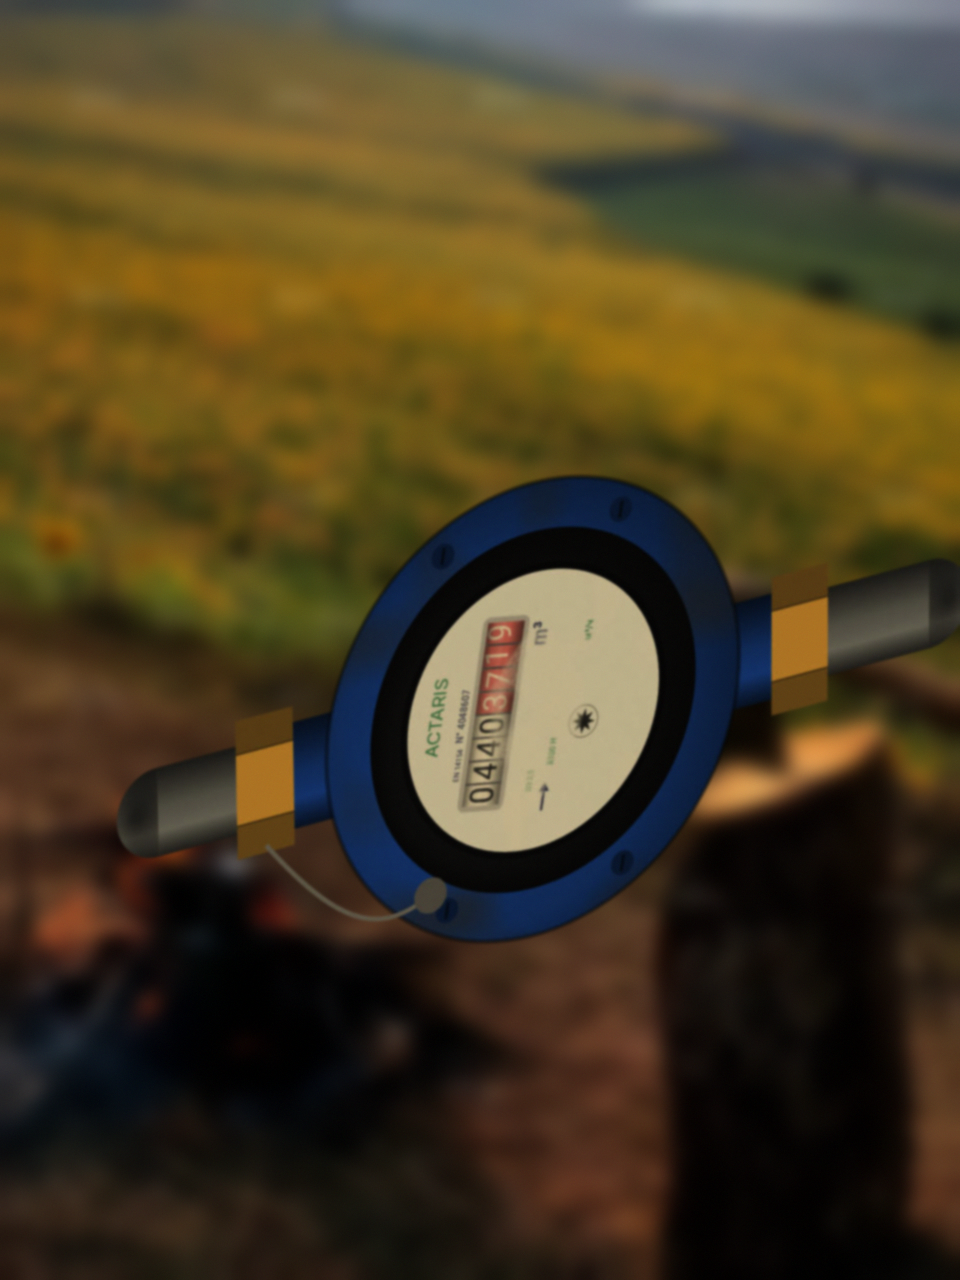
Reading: 440.3719 m³
